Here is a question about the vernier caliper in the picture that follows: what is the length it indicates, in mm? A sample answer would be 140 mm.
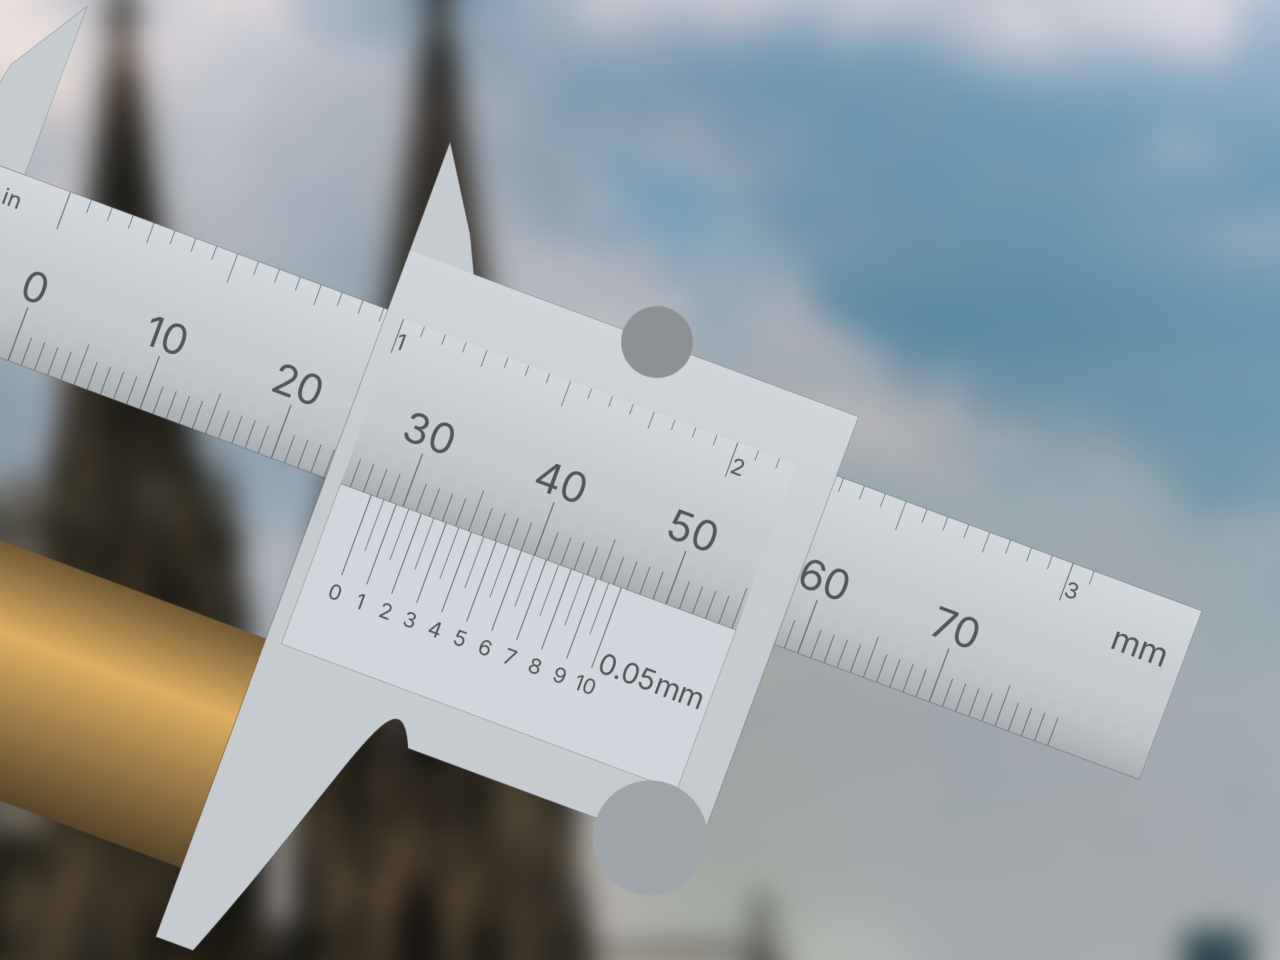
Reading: 27.6 mm
